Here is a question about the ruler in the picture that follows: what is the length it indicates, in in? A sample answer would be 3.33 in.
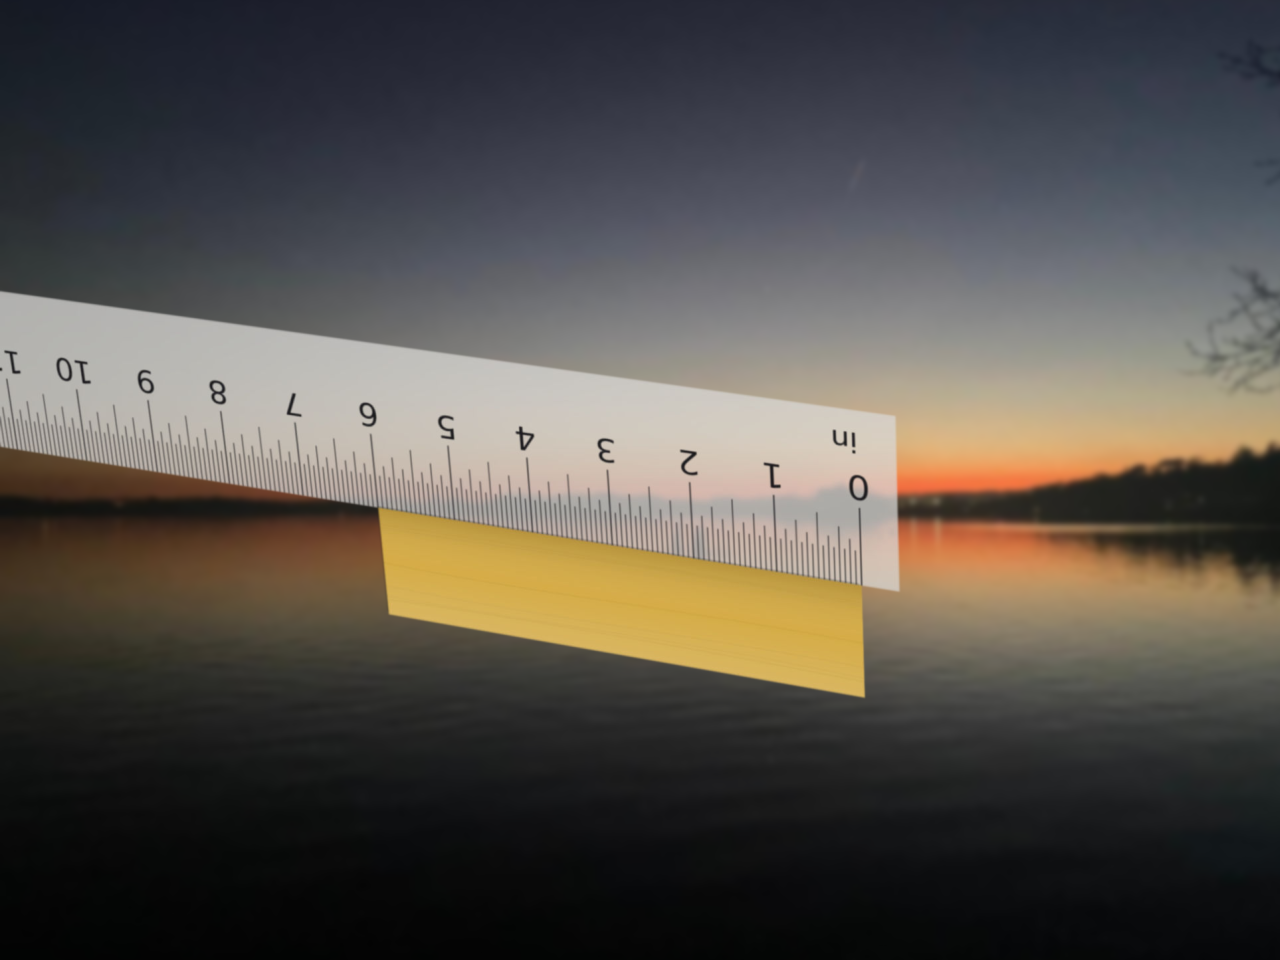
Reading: 6 in
